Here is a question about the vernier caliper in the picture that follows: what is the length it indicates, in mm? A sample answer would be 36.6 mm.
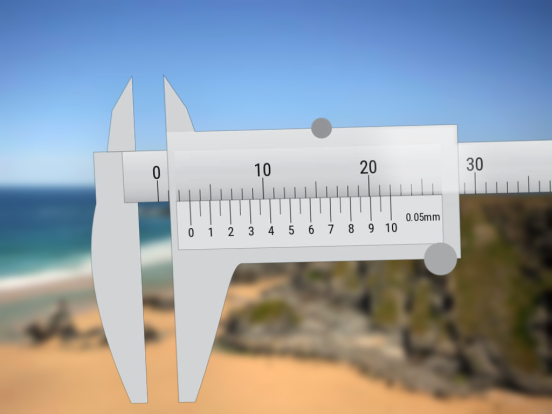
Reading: 3.0 mm
